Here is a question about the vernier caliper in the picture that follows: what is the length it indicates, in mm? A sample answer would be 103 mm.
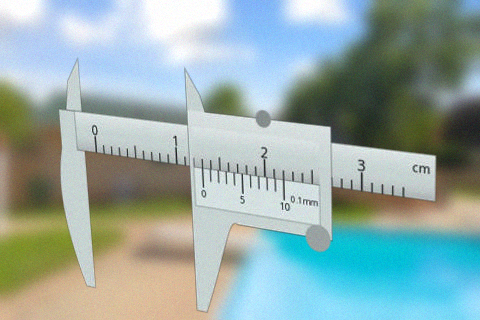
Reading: 13.0 mm
